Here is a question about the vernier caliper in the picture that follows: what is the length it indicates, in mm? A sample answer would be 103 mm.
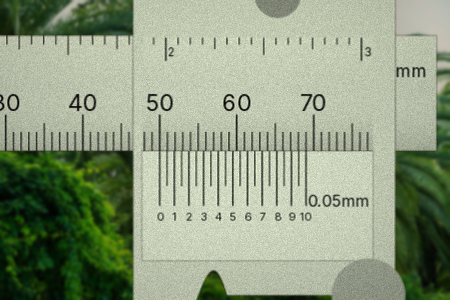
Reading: 50.0 mm
